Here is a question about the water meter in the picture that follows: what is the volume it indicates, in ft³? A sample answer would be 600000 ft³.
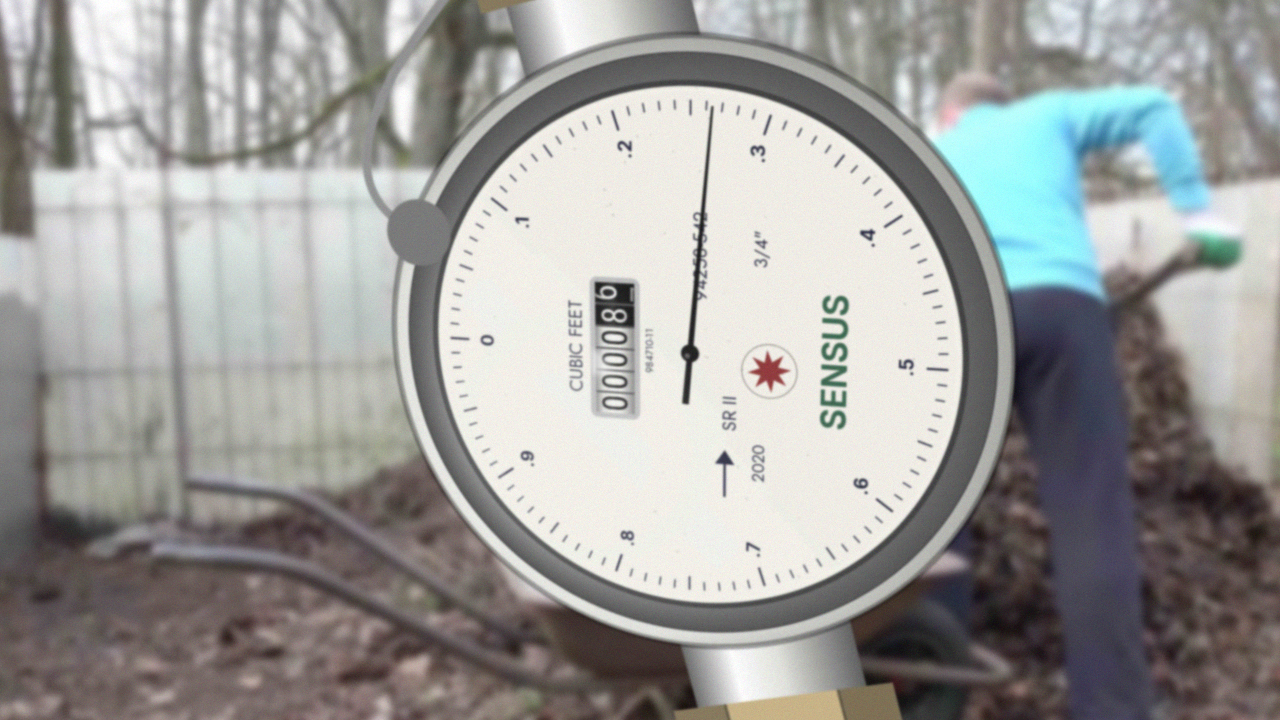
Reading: 86.26 ft³
